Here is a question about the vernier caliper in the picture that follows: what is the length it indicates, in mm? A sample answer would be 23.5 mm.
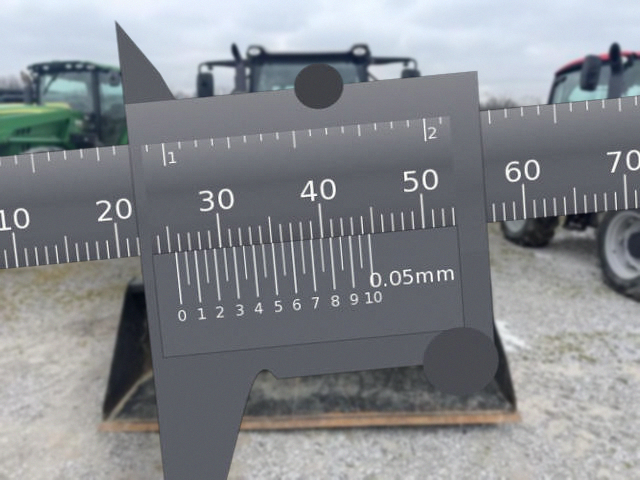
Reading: 25.6 mm
